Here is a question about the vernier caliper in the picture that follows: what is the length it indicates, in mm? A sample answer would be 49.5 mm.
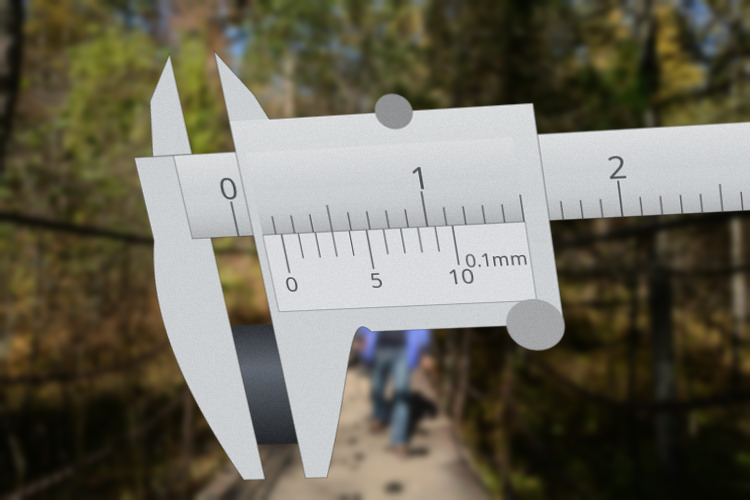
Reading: 2.3 mm
